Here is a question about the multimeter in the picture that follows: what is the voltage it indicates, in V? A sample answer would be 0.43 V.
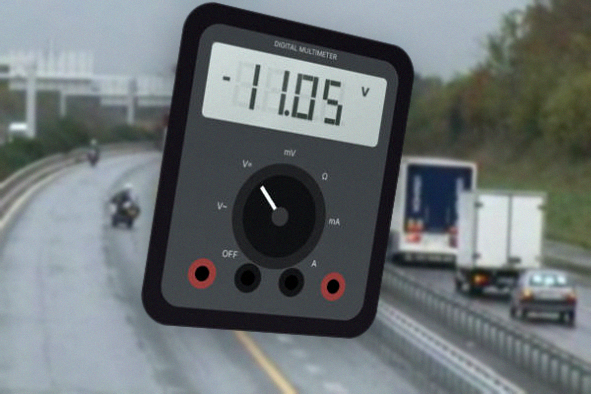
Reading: -11.05 V
